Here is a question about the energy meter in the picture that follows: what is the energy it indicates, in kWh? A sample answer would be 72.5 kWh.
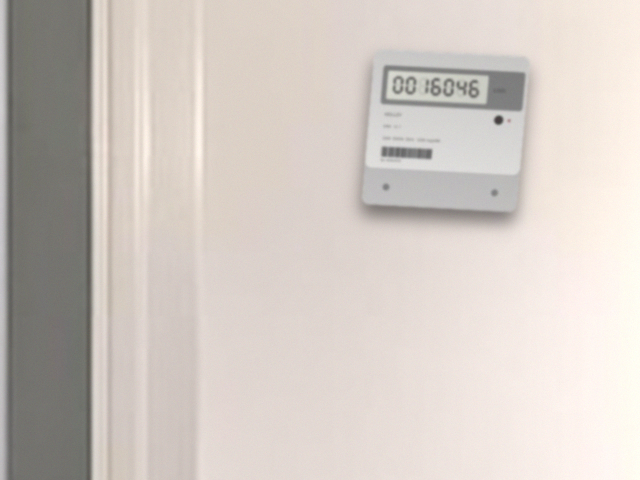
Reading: 16046 kWh
